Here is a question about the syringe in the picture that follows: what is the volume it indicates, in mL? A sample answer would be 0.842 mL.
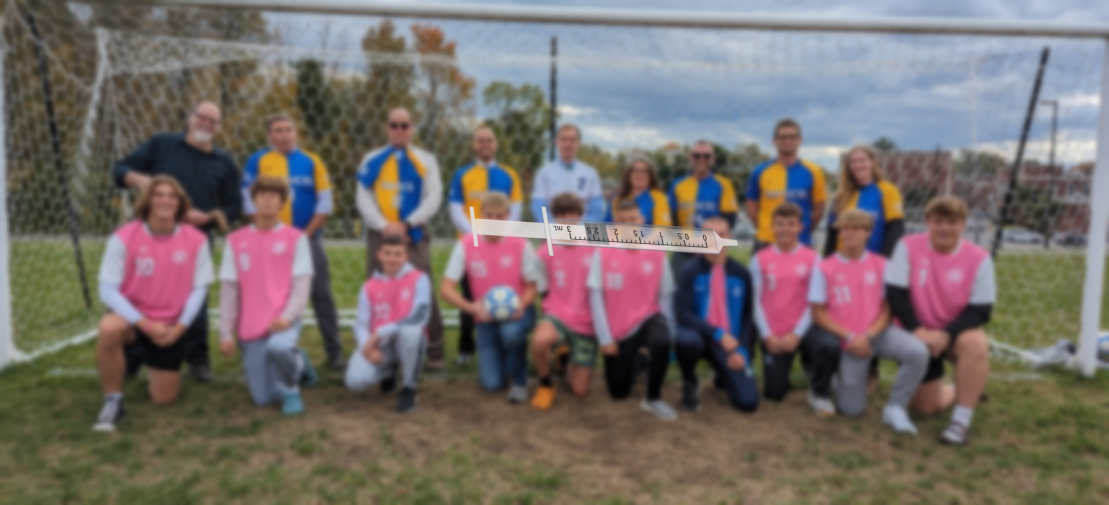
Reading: 2.2 mL
